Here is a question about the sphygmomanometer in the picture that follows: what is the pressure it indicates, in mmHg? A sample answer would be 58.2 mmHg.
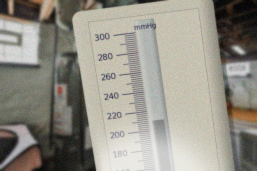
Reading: 210 mmHg
